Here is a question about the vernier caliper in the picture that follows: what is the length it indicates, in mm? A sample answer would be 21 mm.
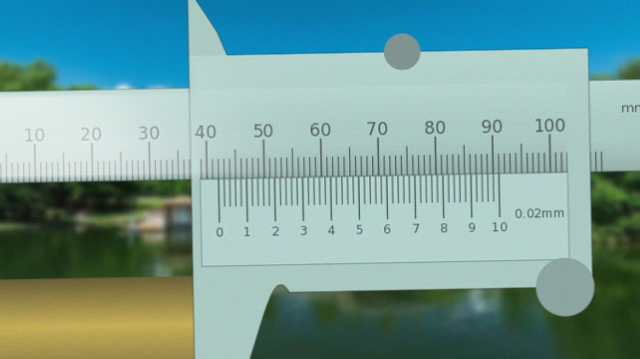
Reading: 42.0 mm
